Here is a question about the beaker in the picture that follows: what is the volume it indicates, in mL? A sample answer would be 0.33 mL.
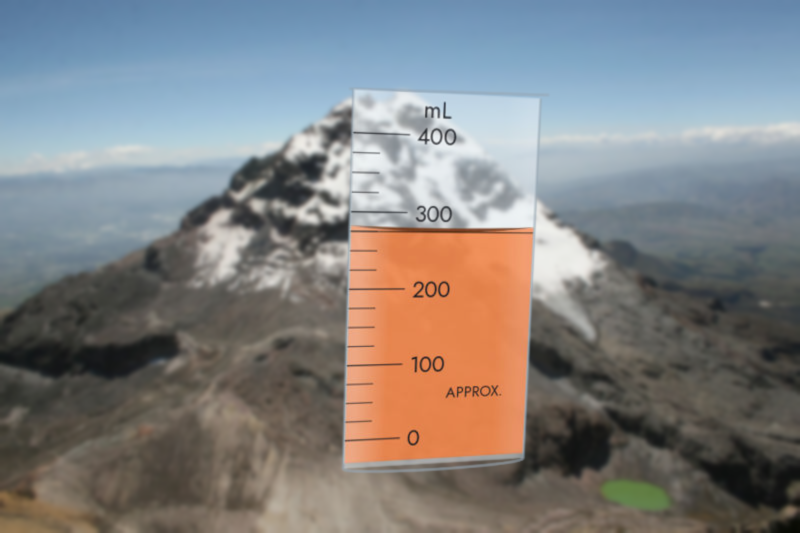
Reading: 275 mL
